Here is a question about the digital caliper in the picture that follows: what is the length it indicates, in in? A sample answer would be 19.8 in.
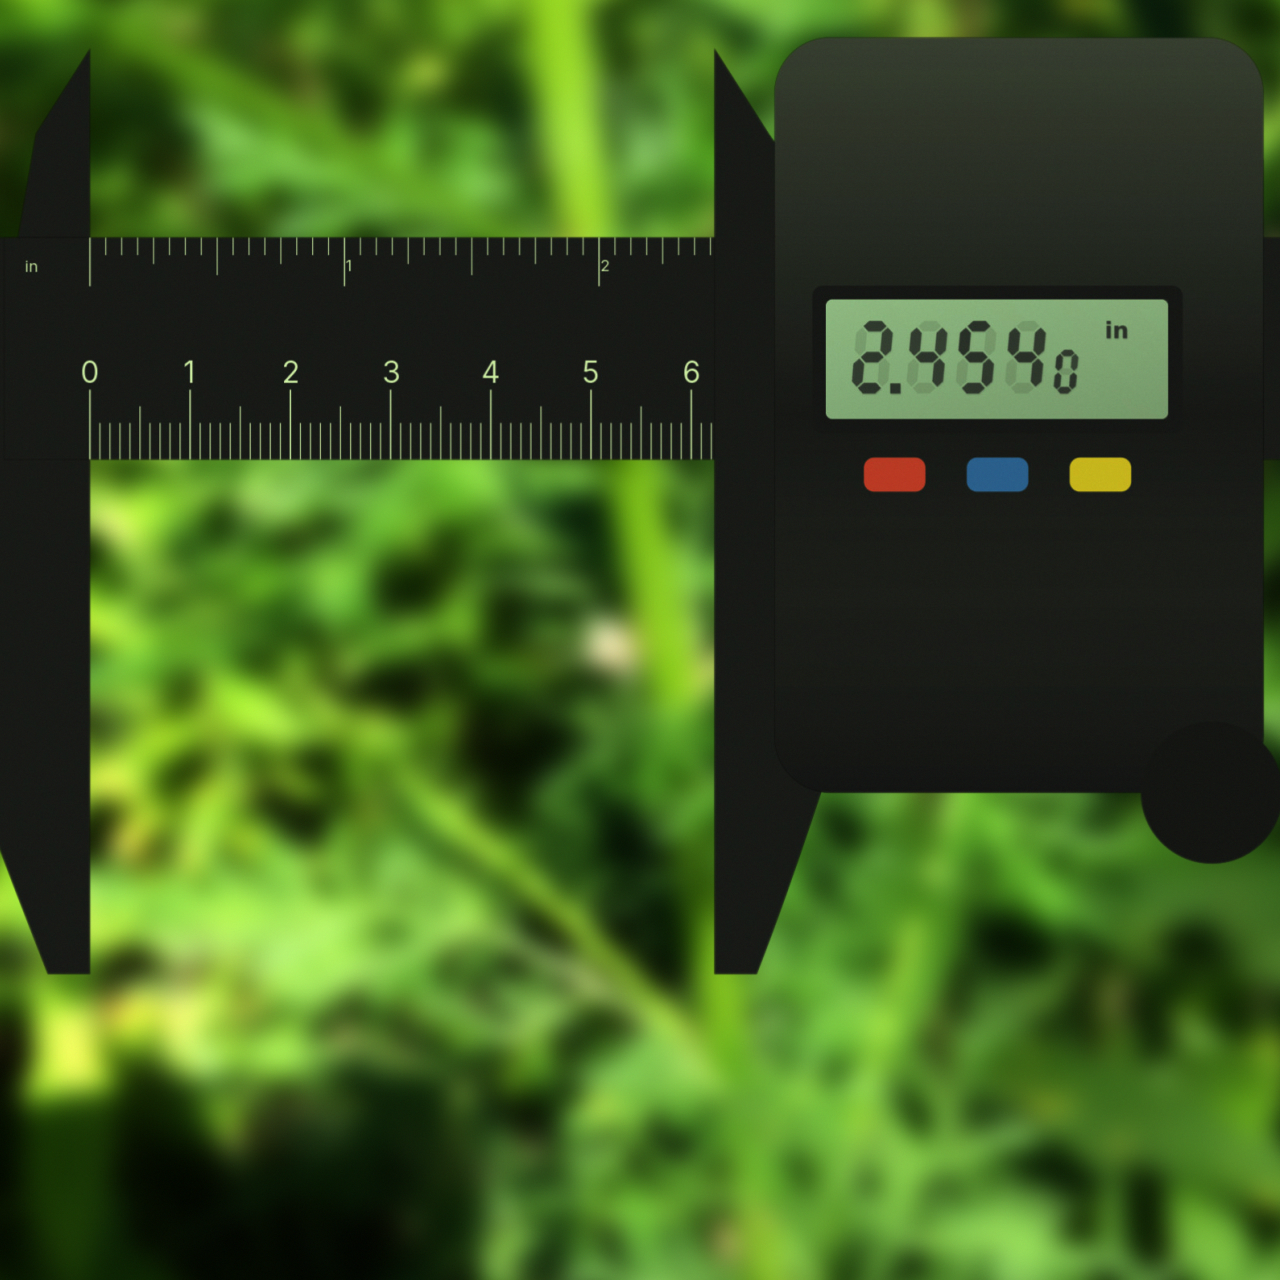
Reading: 2.4540 in
